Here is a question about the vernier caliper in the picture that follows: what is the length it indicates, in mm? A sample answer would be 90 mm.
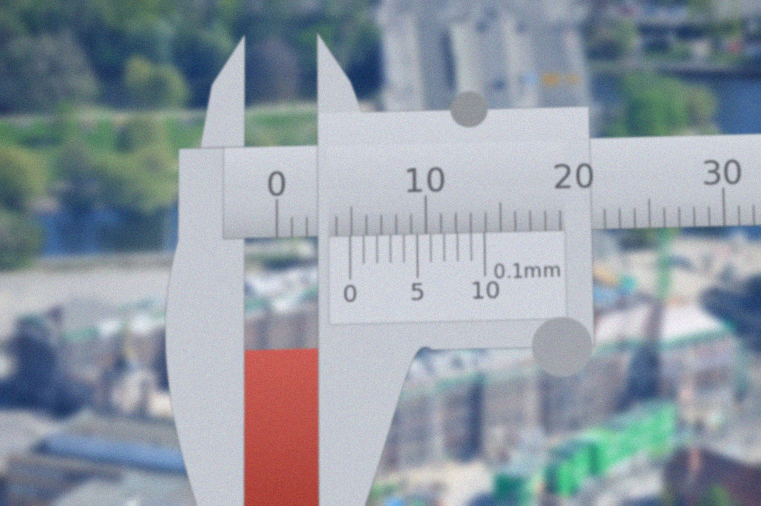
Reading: 4.9 mm
